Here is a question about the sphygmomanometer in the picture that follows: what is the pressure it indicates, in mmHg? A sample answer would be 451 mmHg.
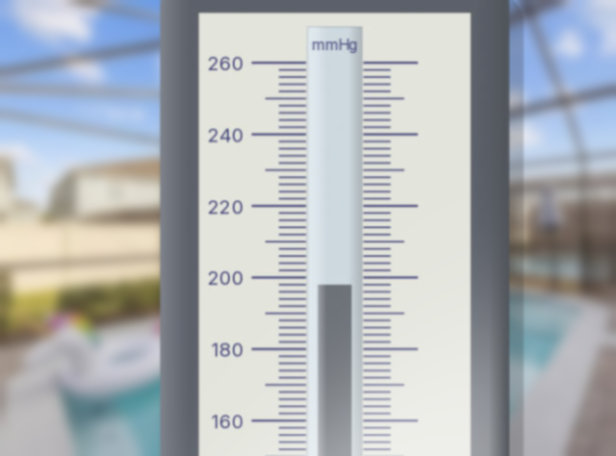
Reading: 198 mmHg
